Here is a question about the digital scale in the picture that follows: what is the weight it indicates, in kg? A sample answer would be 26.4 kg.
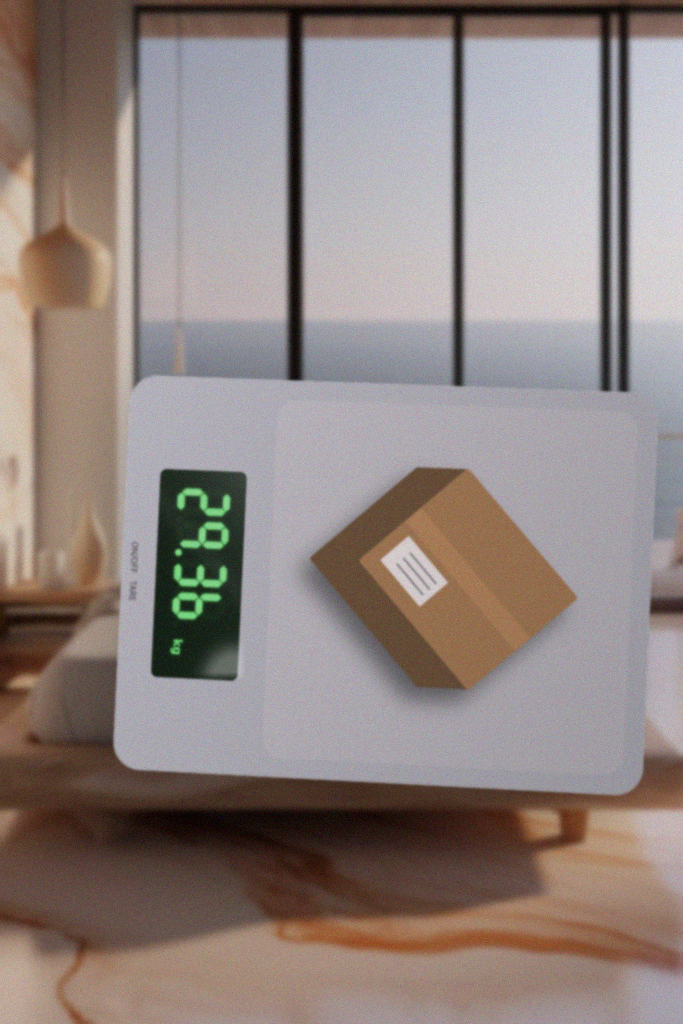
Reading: 29.36 kg
